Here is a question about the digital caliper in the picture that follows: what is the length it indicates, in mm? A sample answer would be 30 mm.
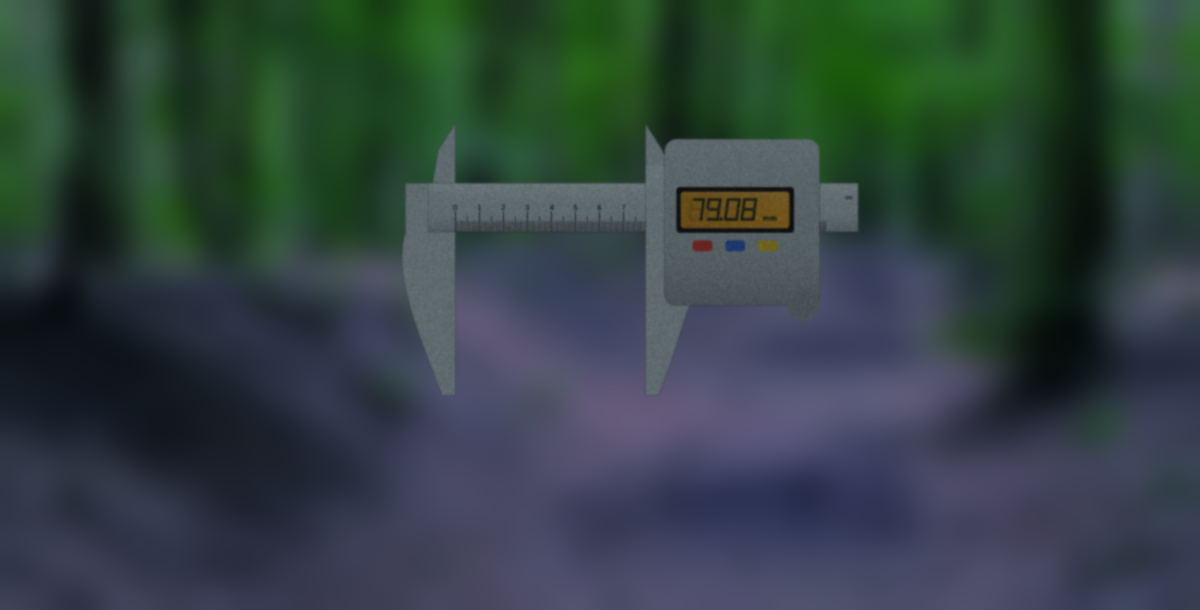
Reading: 79.08 mm
